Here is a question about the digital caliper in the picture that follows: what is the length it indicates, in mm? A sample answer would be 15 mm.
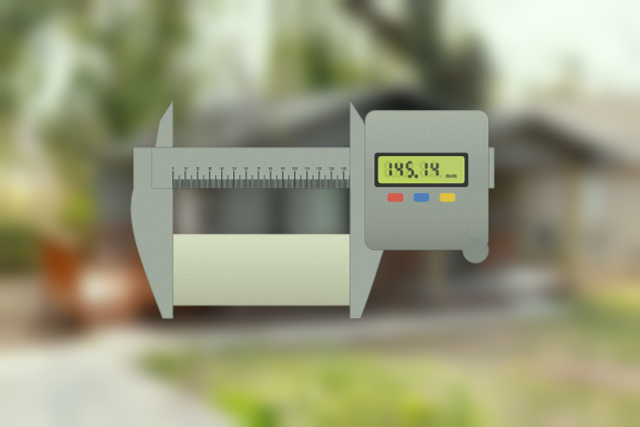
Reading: 145.14 mm
